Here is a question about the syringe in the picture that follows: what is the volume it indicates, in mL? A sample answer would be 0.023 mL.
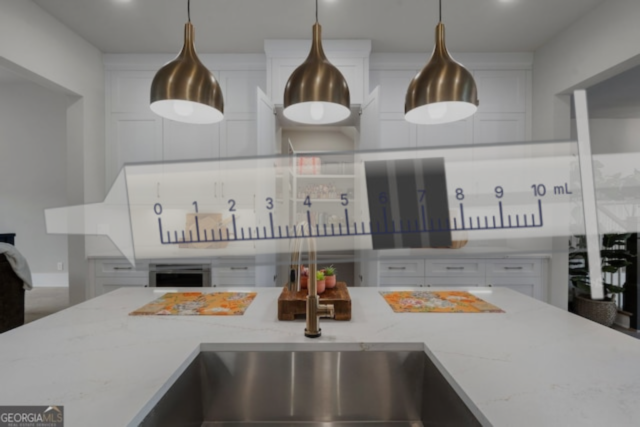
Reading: 5.6 mL
